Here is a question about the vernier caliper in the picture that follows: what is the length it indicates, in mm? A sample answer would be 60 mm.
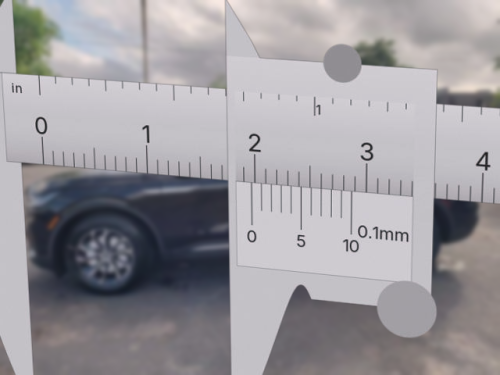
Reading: 19.7 mm
